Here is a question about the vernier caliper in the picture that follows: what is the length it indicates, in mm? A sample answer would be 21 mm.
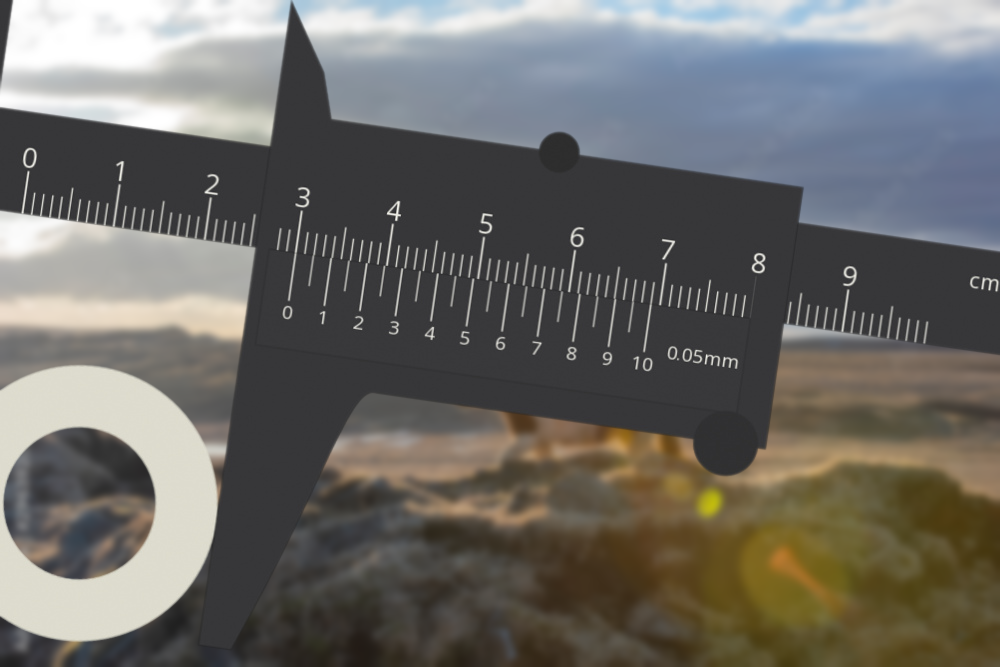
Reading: 30.0 mm
